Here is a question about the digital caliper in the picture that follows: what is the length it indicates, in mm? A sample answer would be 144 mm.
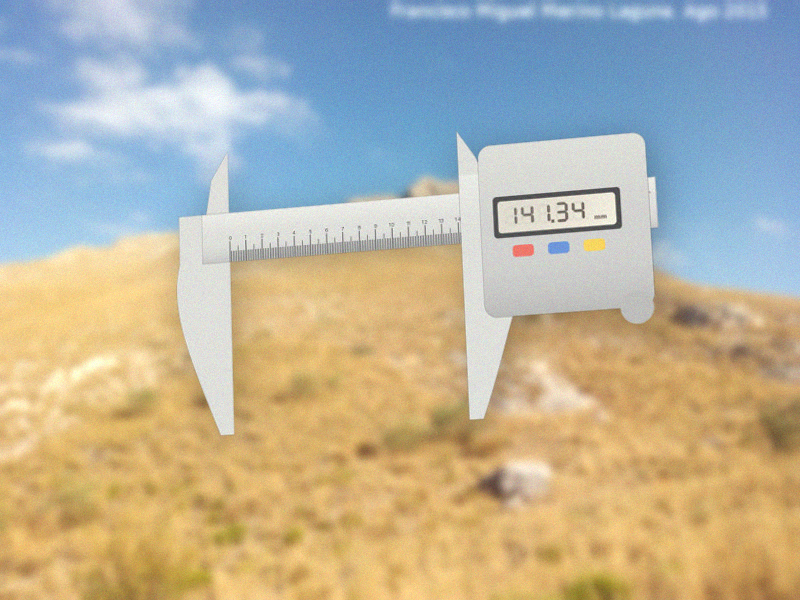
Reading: 141.34 mm
